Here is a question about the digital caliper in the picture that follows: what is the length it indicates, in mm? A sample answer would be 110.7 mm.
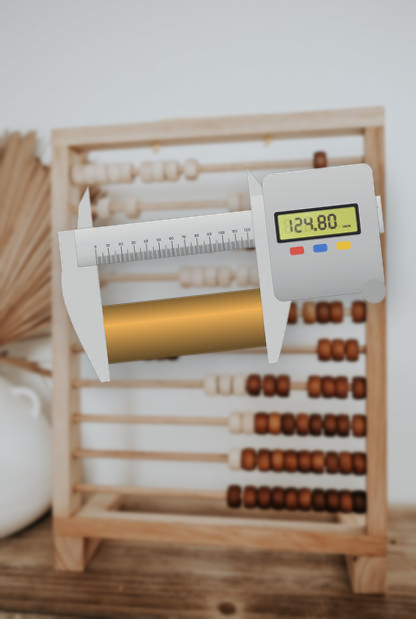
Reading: 124.80 mm
